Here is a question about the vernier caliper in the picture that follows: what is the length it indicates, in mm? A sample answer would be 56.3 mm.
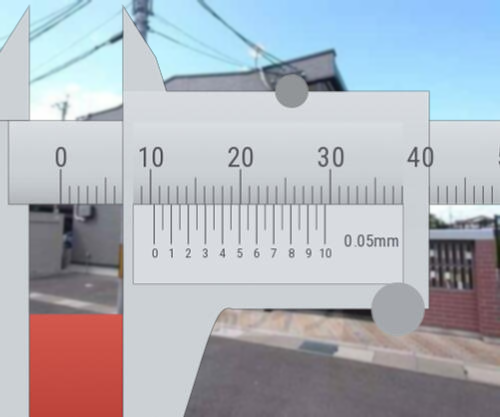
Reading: 10.4 mm
